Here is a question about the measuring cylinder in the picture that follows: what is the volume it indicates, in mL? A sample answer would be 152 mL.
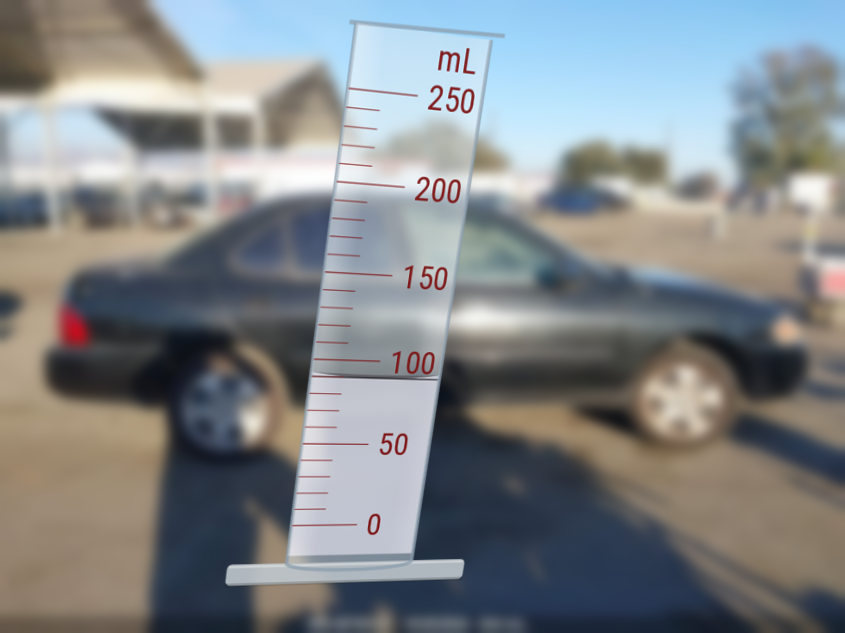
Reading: 90 mL
